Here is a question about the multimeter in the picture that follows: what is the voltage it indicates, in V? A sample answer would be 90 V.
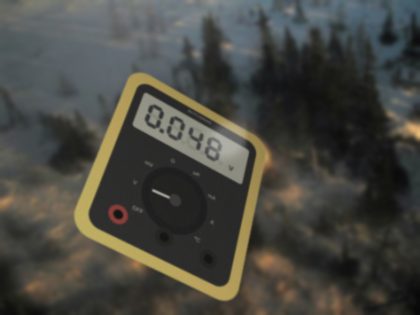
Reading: 0.048 V
